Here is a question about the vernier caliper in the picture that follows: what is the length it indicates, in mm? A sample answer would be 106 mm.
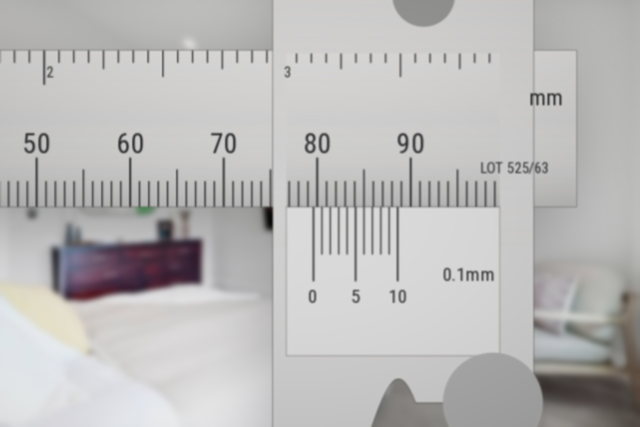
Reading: 79.6 mm
